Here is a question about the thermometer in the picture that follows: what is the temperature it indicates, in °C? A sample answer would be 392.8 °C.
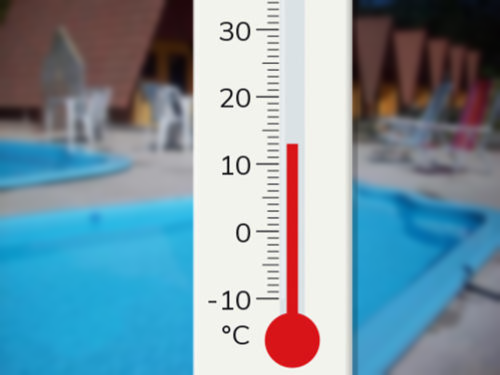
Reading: 13 °C
